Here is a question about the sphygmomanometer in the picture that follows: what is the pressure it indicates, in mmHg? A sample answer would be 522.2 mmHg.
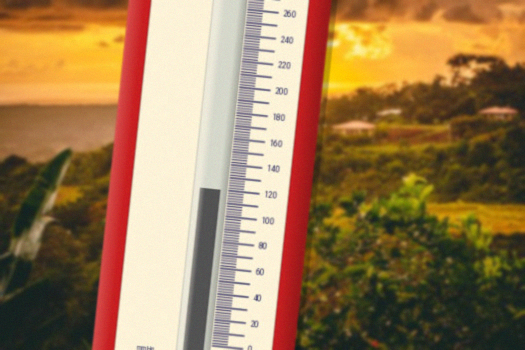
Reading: 120 mmHg
